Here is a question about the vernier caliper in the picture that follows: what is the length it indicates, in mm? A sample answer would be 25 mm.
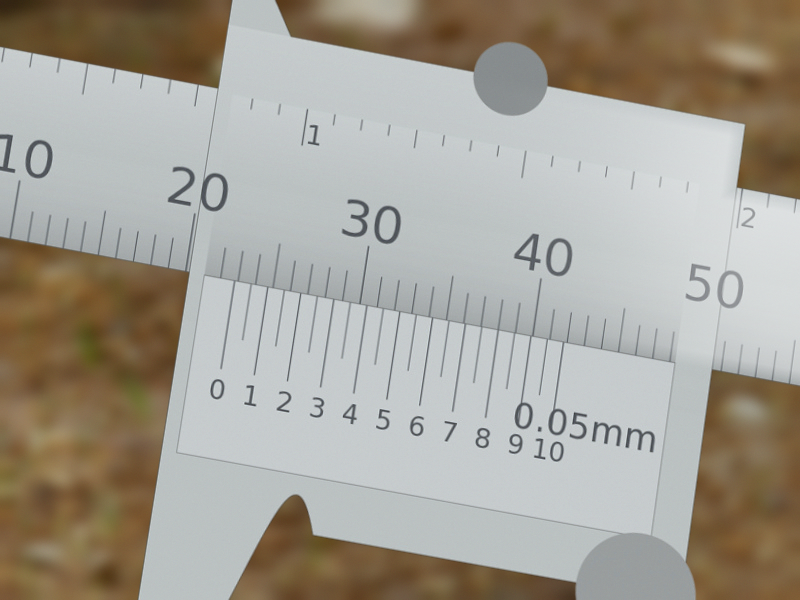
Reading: 22.8 mm
